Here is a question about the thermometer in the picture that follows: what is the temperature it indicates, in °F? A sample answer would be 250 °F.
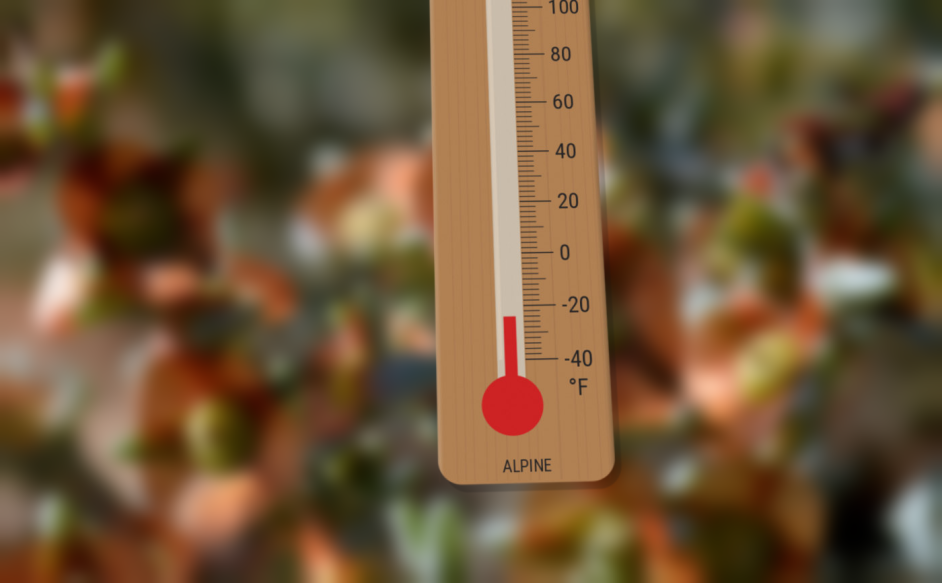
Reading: -24 °F
